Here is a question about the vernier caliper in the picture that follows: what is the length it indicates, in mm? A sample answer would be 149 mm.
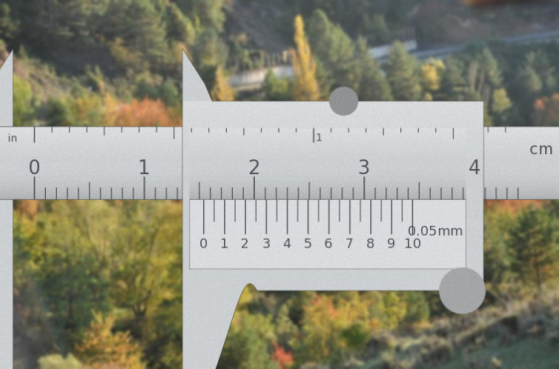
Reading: 15.4 mm
